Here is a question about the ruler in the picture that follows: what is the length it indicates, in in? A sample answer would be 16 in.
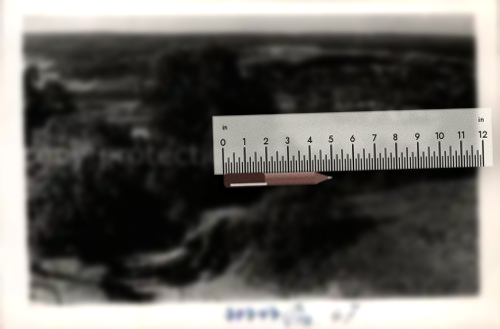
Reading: 5 in
